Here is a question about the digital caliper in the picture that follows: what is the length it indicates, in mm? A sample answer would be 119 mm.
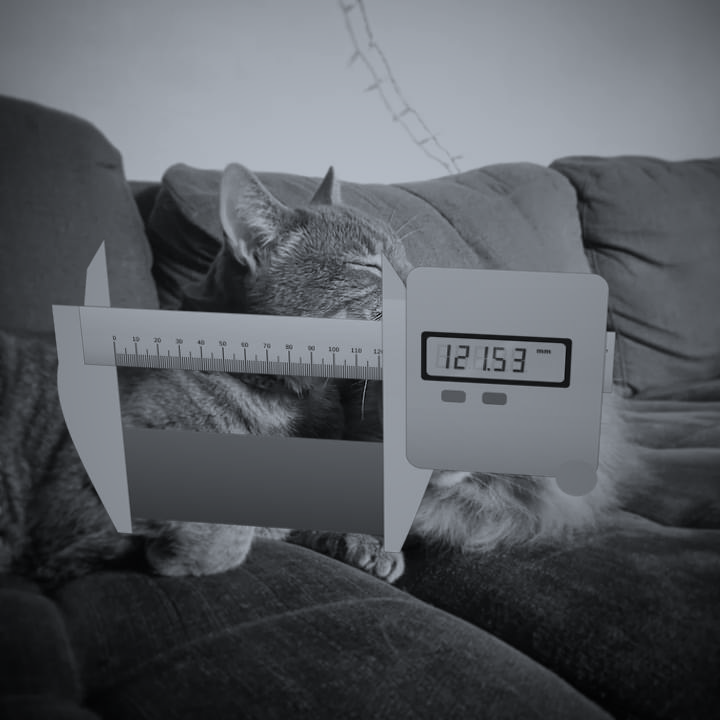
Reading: 121.53 mm
